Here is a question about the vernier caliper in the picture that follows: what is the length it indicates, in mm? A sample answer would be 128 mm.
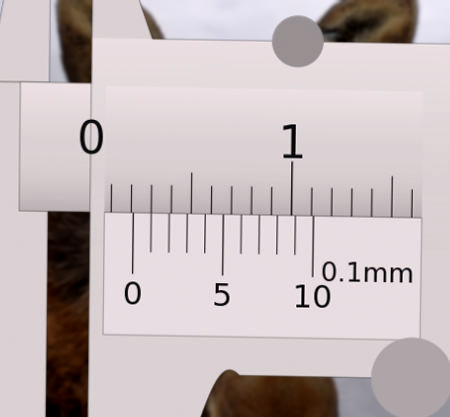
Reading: 2.1 mm
